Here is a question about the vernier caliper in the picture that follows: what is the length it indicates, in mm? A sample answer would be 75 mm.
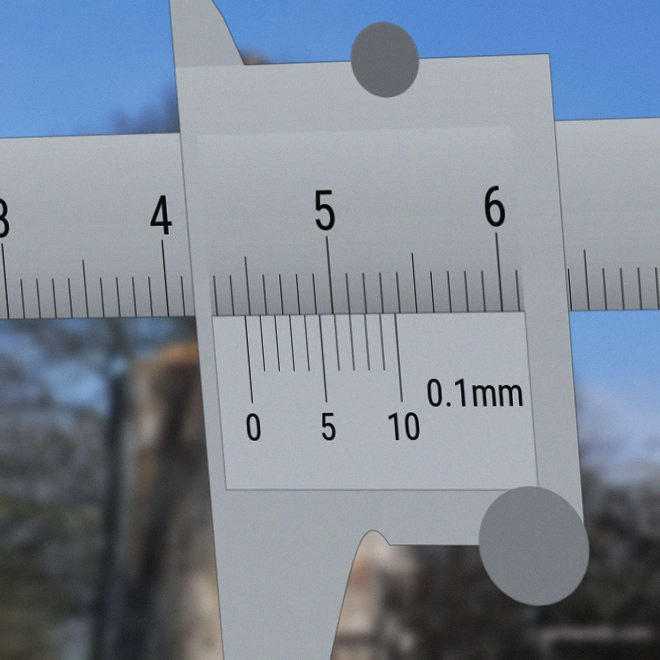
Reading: 44.7 mm
